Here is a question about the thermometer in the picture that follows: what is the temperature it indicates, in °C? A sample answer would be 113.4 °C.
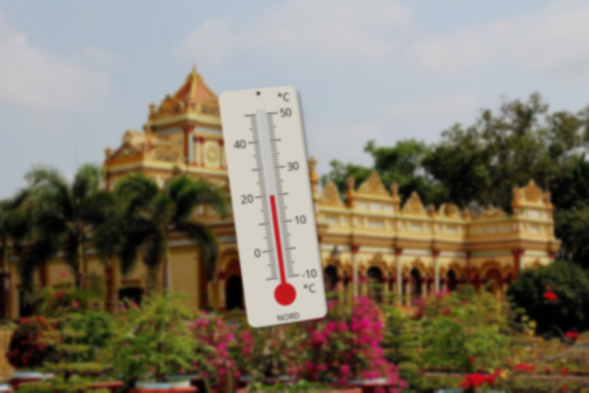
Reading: 20 °C
